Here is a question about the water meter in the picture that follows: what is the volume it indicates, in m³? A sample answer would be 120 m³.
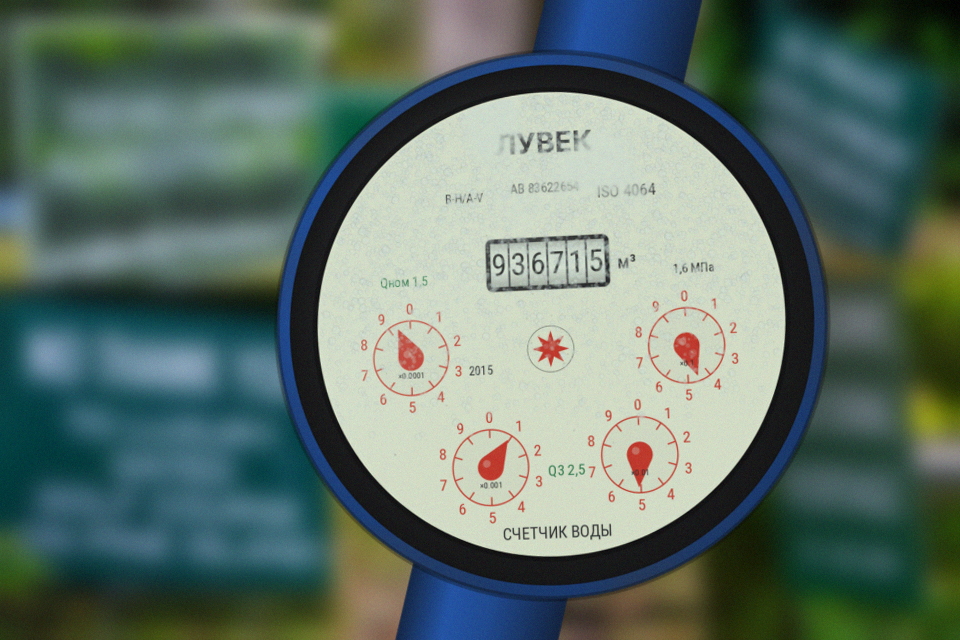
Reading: 936715.4509 m³
